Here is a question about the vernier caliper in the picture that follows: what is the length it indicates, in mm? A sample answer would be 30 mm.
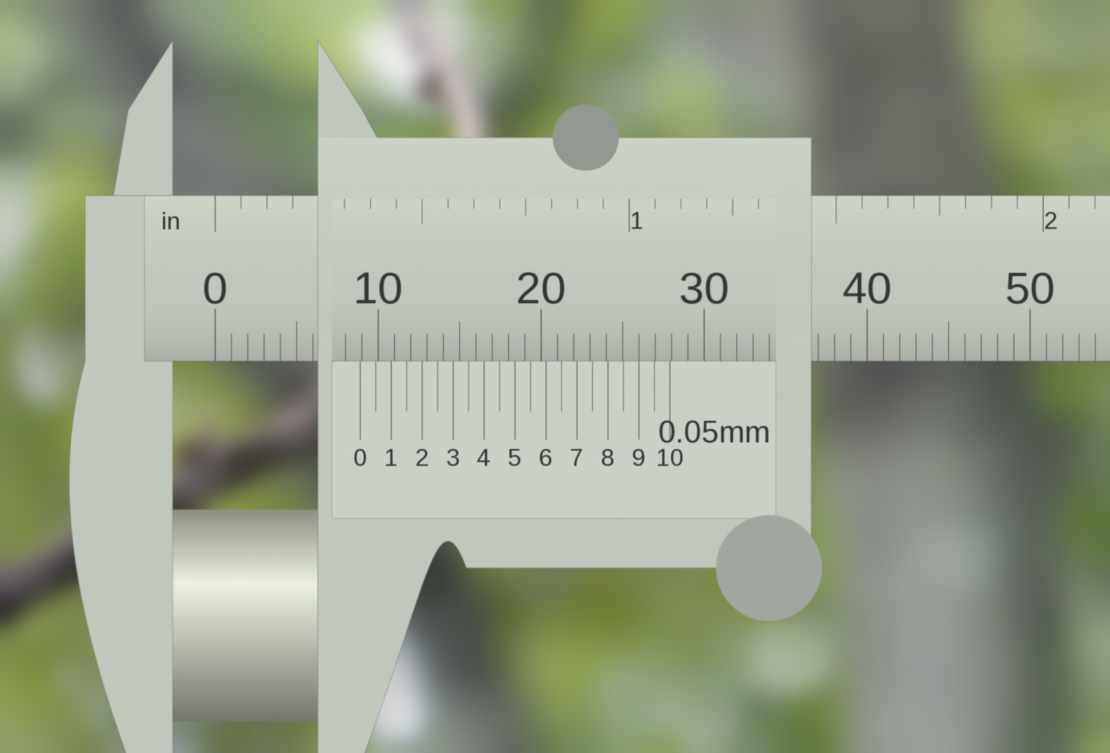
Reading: 8.9 mm
